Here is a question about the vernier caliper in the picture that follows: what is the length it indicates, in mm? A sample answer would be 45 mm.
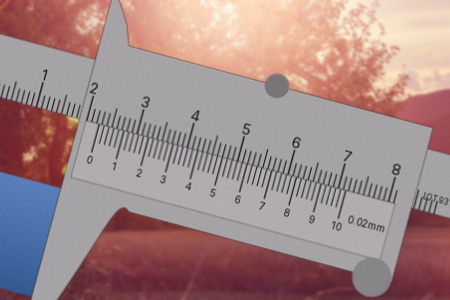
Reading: 22.5 mm
